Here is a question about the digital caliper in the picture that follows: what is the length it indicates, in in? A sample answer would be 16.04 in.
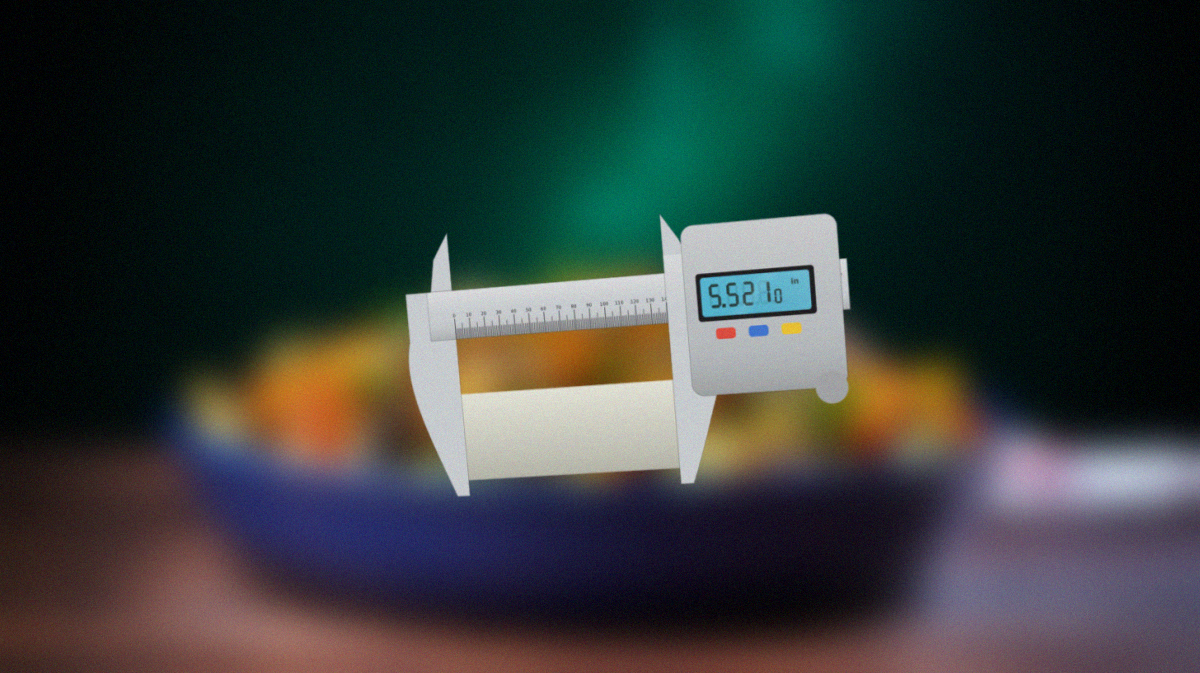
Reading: 5.5210 in
